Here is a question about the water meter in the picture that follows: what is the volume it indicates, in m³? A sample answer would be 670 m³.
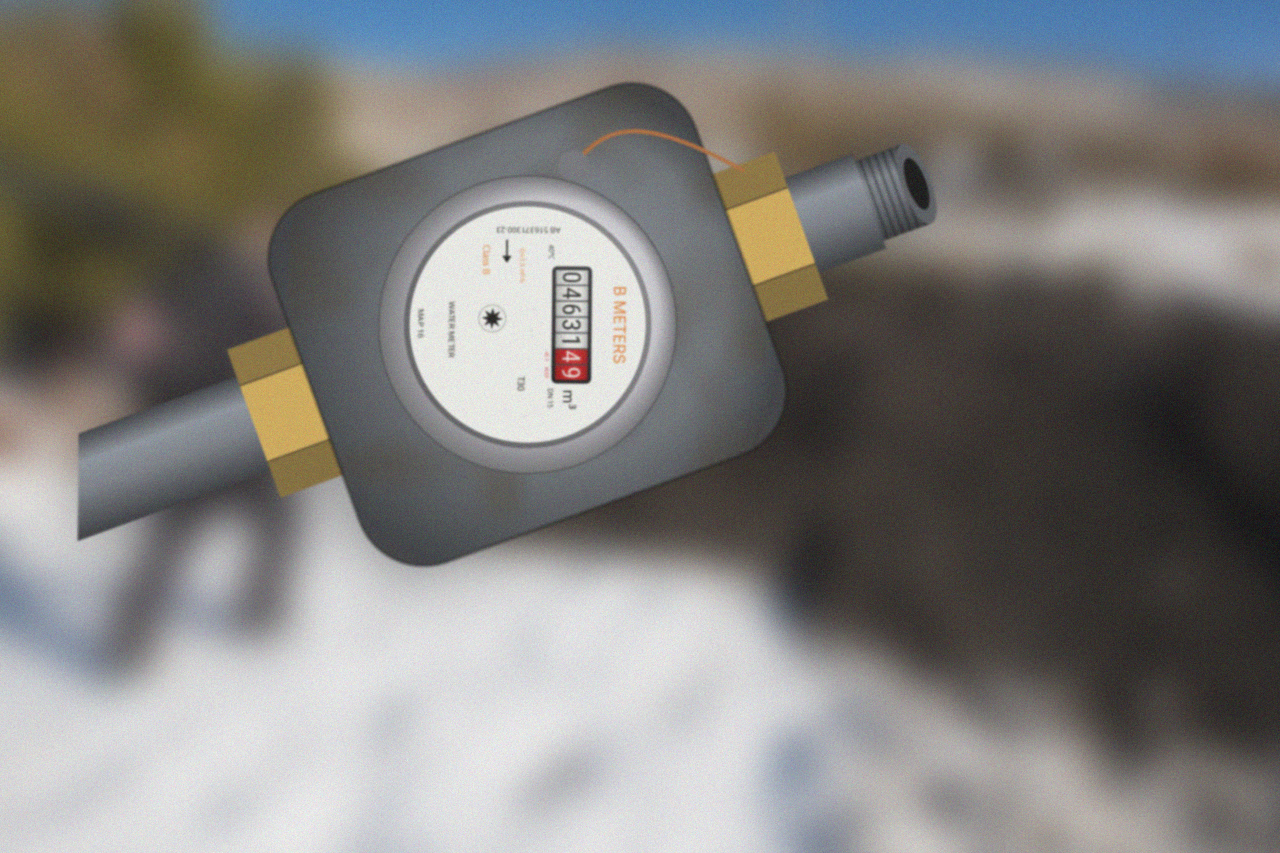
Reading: 4631.49 m³
